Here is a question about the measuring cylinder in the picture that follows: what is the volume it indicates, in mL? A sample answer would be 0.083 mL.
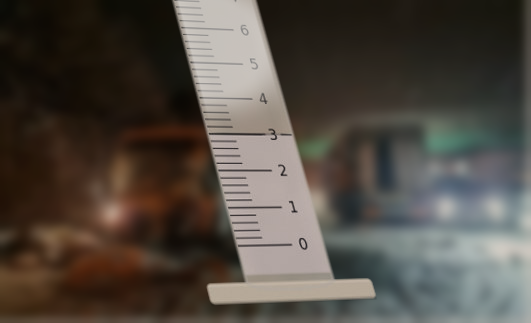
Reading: 3 mL
